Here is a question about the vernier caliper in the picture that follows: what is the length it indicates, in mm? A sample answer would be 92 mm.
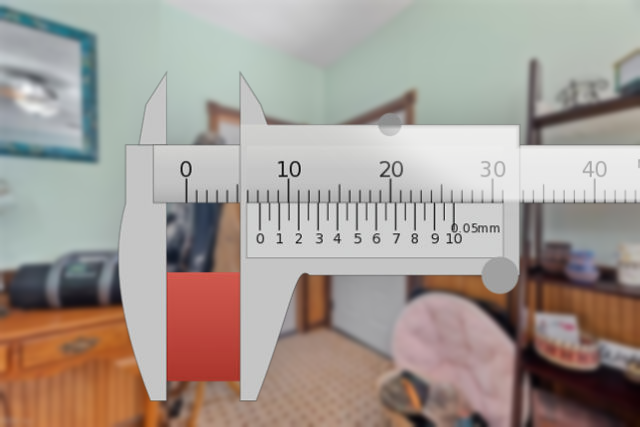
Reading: 7.2 mm
